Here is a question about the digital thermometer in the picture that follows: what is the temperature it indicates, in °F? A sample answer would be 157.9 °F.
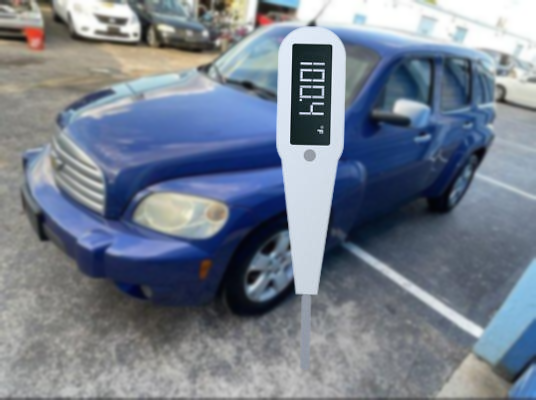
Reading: 100.4 °F
